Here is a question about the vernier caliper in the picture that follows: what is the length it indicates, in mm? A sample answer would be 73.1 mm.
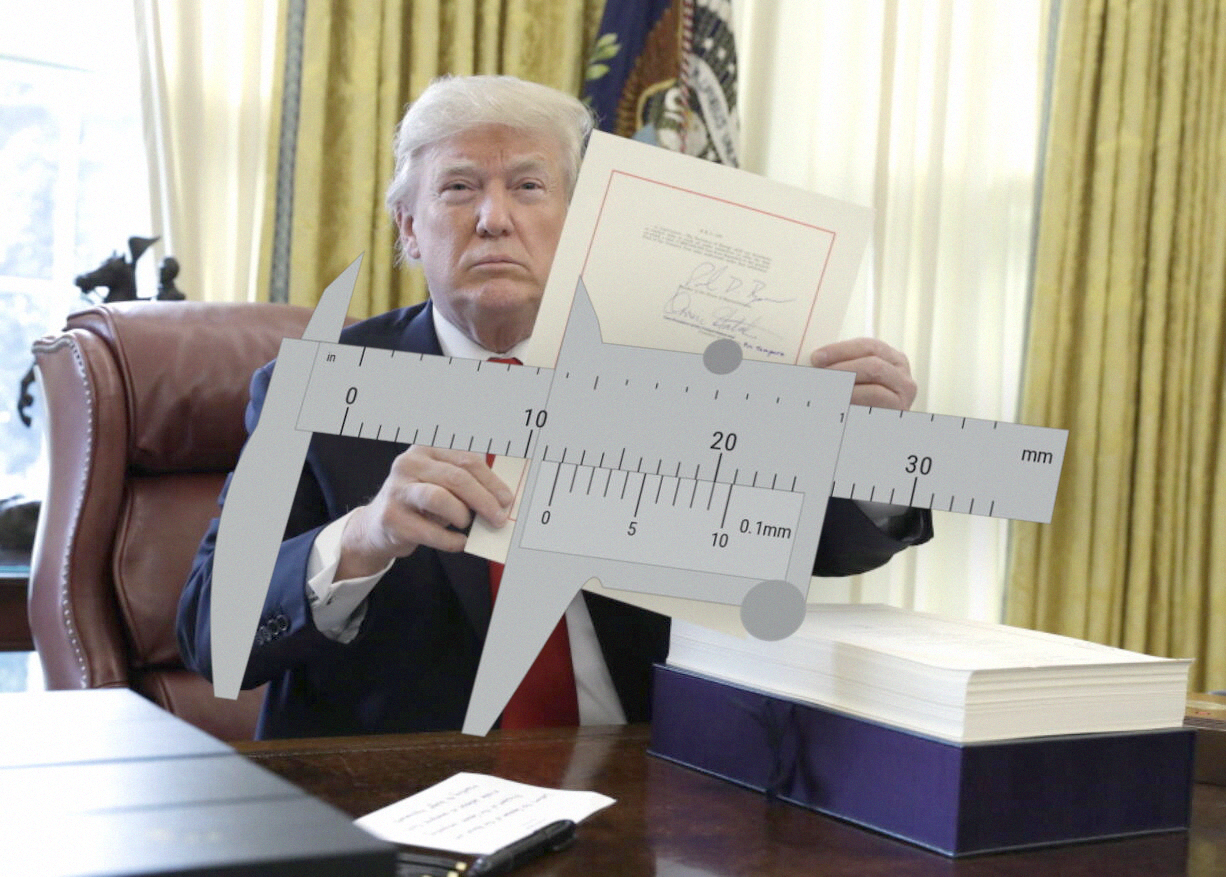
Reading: 11.9 mm
